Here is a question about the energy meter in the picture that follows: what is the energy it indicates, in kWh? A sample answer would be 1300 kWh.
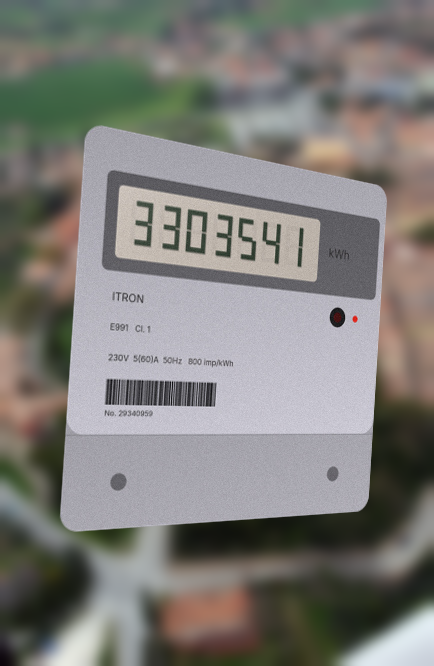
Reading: 3303541 kWh
